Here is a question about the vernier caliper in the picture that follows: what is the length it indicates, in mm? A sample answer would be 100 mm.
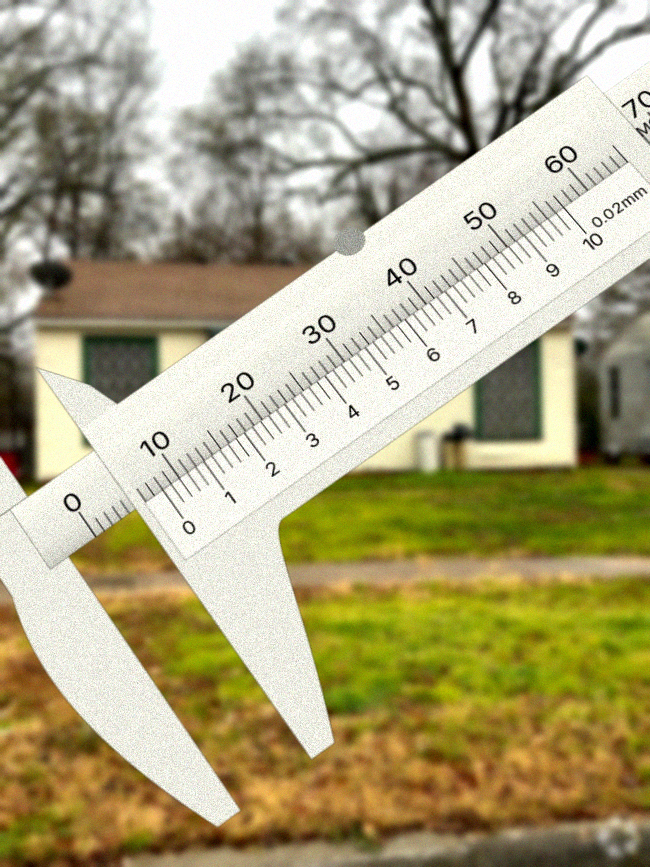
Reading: 8.0 mm
